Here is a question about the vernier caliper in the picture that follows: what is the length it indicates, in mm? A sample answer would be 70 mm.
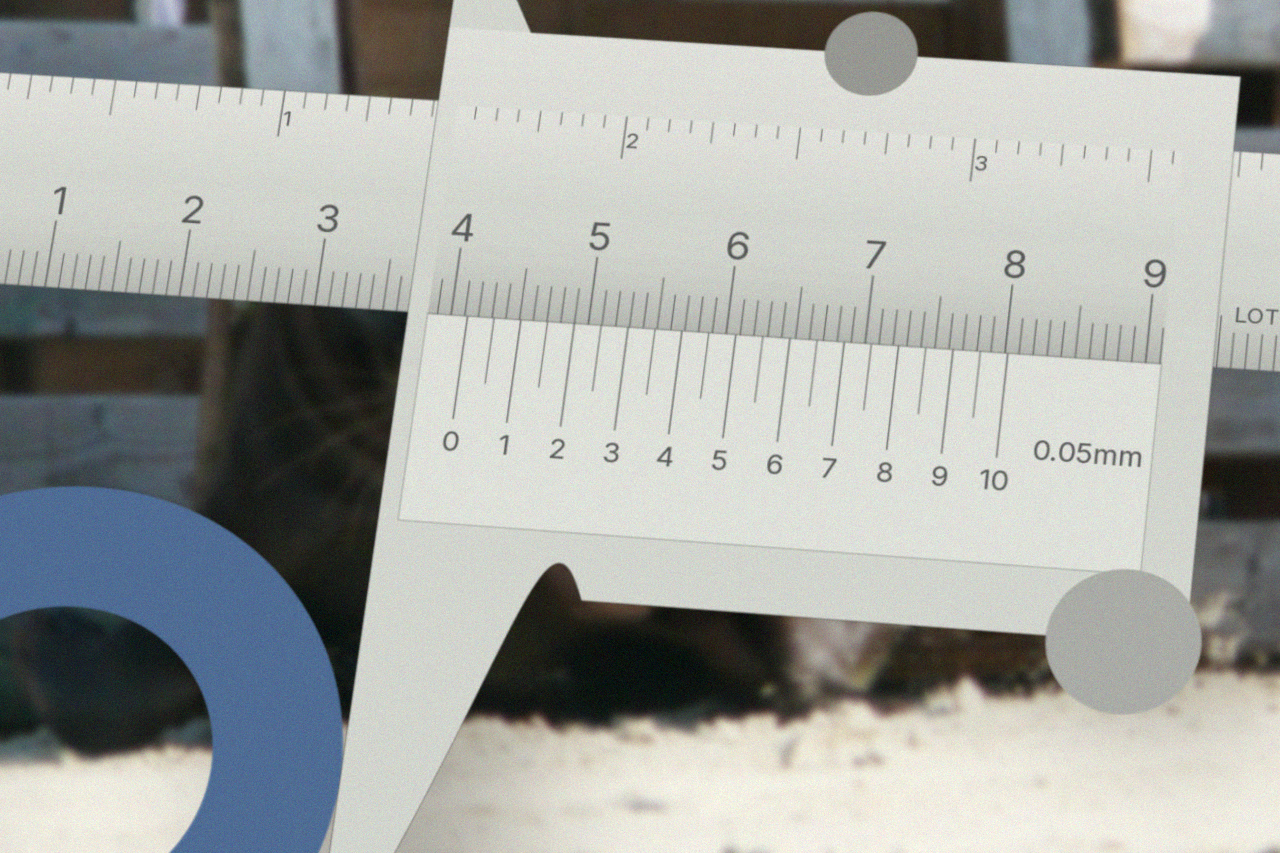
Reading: 41.2 mm
